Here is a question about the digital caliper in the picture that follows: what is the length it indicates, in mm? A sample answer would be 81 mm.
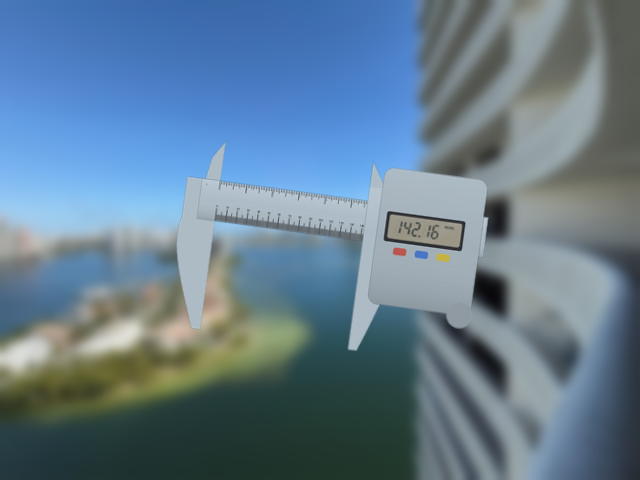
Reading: 142.16 mm
